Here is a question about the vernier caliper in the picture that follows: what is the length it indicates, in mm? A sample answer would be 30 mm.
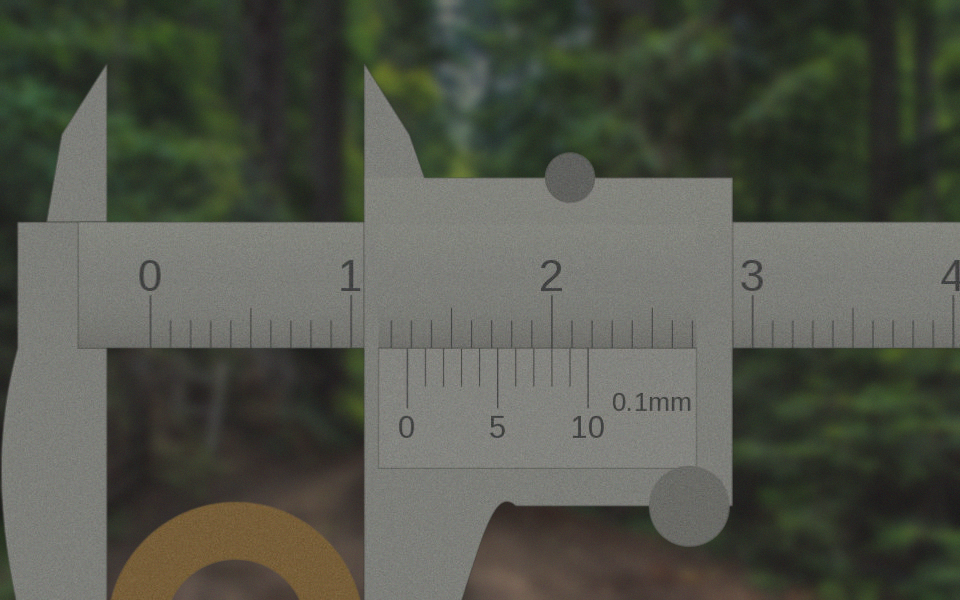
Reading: 12.8 mm
